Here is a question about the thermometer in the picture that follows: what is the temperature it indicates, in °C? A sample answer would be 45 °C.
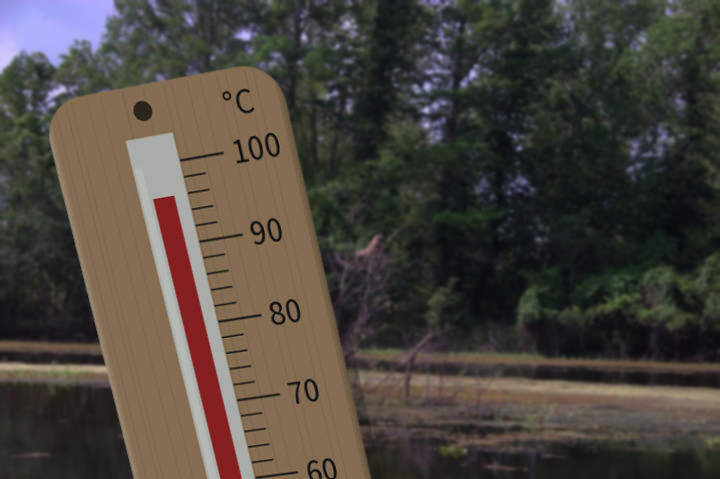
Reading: 96 °C
